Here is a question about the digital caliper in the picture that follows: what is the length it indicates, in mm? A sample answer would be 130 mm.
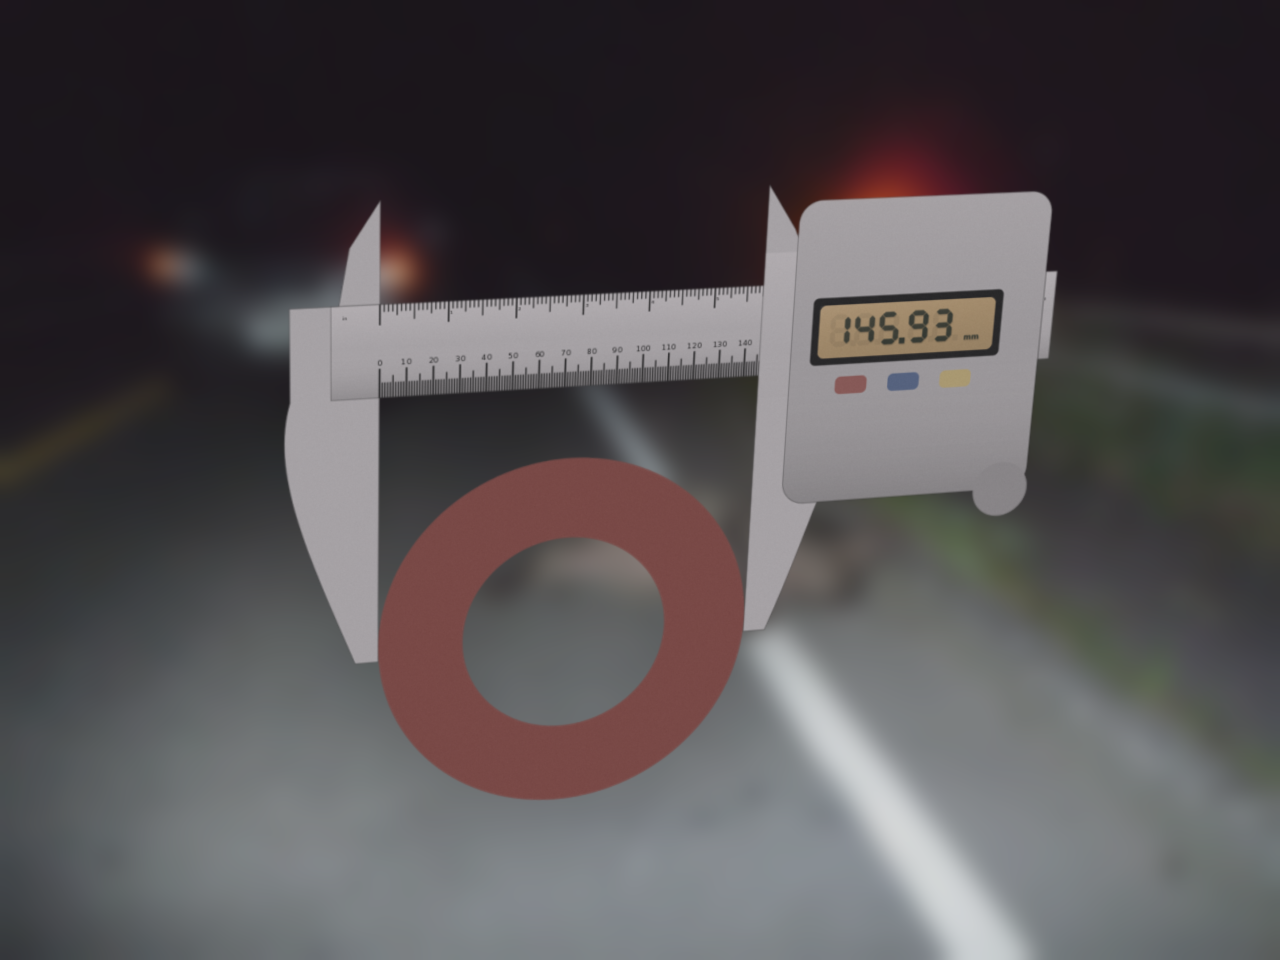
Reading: 145.93 mm
